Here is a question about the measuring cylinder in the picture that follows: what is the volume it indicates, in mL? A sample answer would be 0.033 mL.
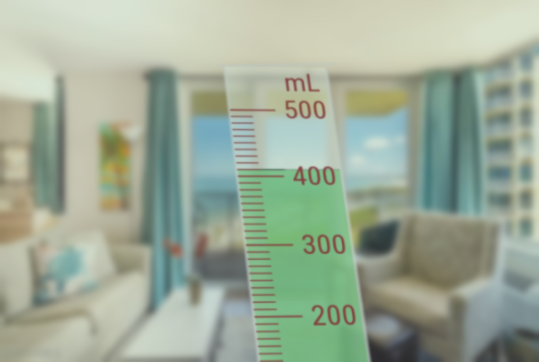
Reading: 410 mL
